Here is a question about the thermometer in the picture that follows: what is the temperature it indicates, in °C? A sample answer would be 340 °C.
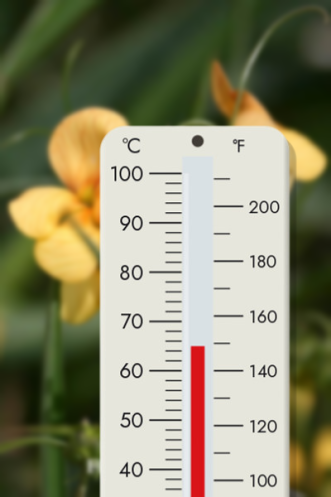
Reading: 65 °C
